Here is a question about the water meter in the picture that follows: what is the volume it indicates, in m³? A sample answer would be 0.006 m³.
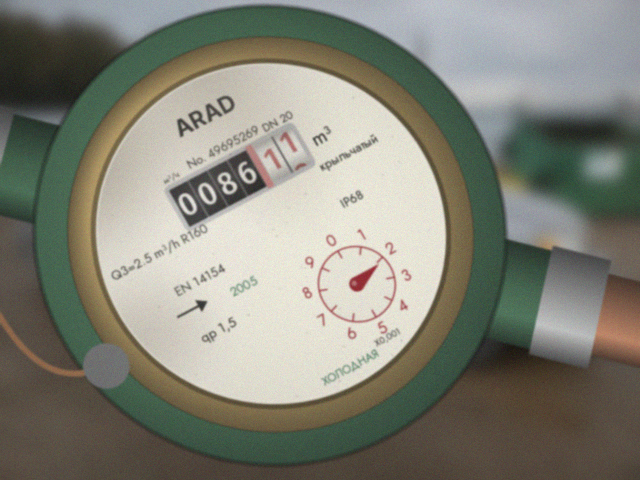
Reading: 86.112 m³
